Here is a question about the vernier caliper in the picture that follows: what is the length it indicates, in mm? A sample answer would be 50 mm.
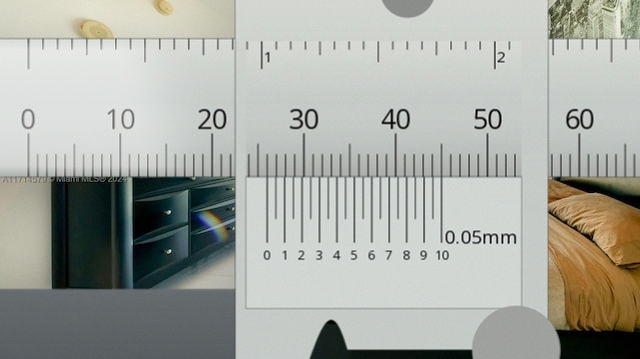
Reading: 26.0 mm
